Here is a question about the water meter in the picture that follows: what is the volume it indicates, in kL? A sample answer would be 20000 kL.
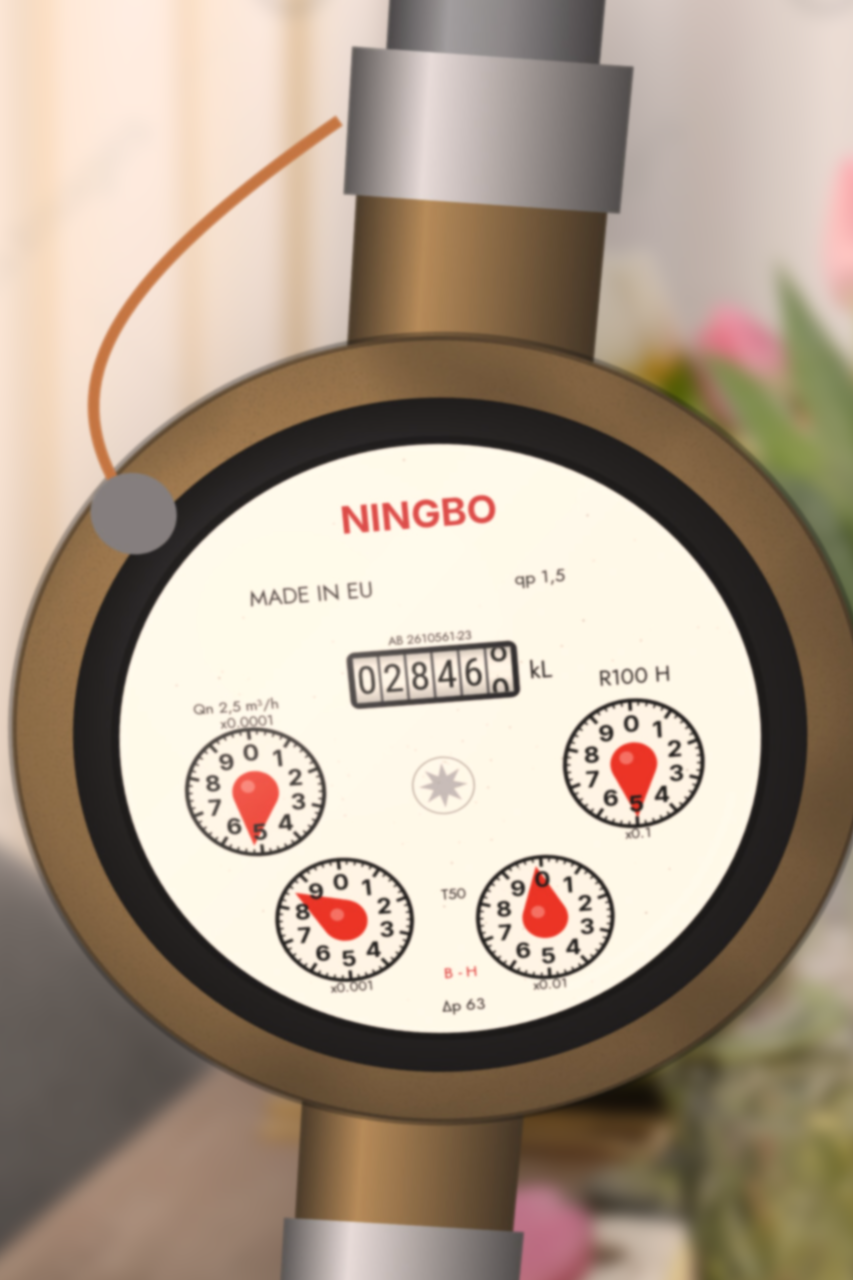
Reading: 28468.4985 kL
